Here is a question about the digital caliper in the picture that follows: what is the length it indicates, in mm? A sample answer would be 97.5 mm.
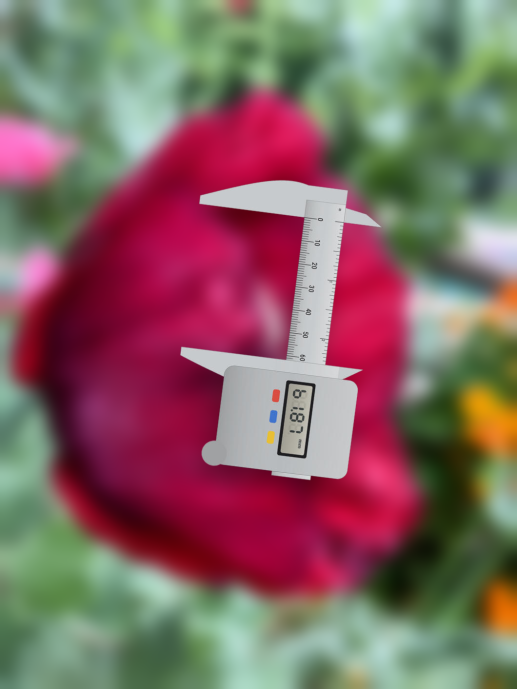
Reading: 61.87 mm
